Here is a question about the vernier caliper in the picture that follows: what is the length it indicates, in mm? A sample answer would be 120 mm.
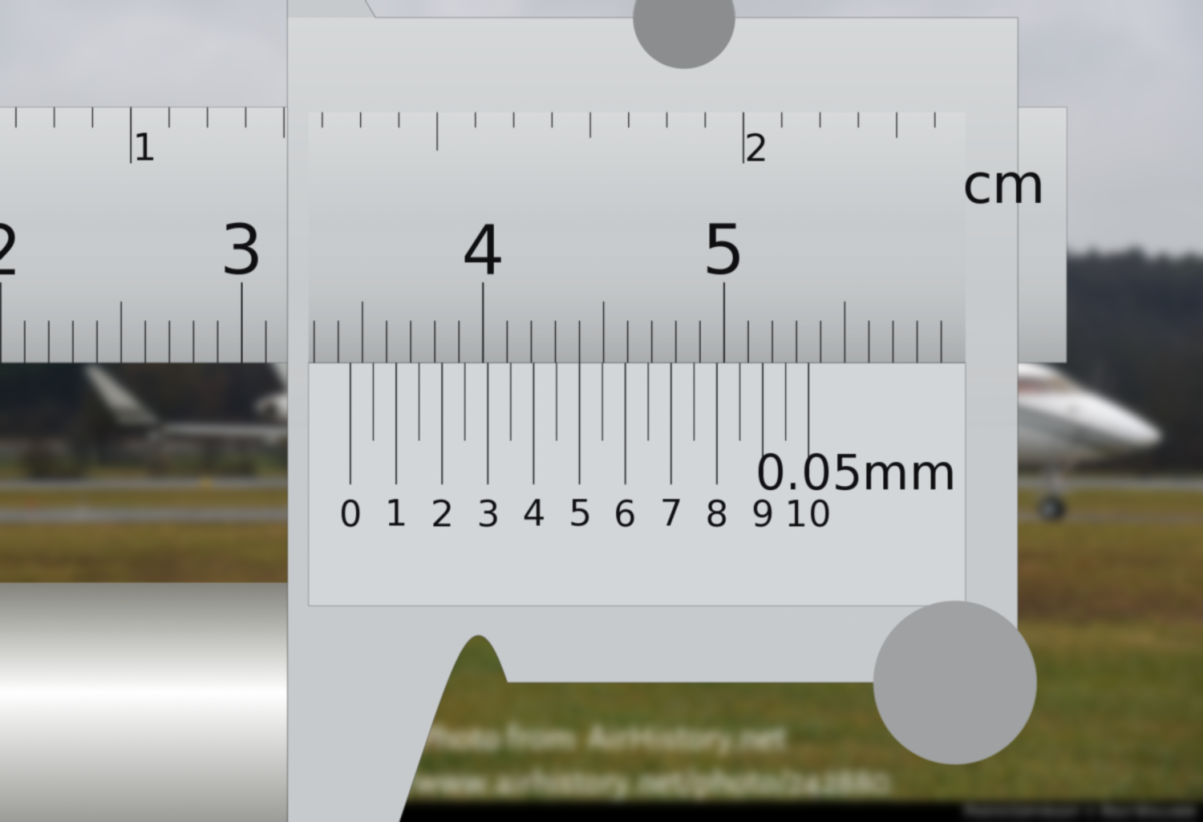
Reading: 34.5 mm
